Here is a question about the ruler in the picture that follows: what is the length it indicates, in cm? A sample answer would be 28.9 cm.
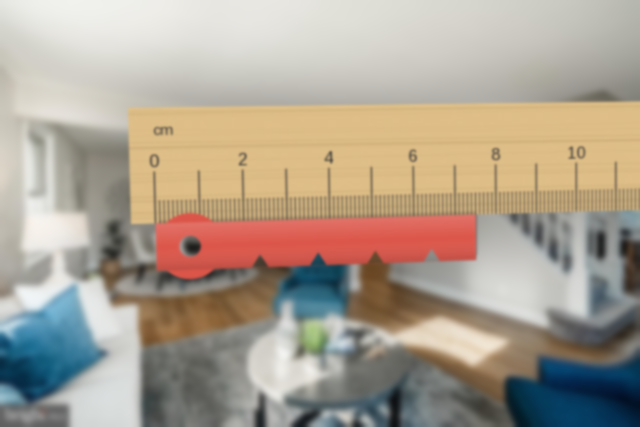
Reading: 7.5 cm
